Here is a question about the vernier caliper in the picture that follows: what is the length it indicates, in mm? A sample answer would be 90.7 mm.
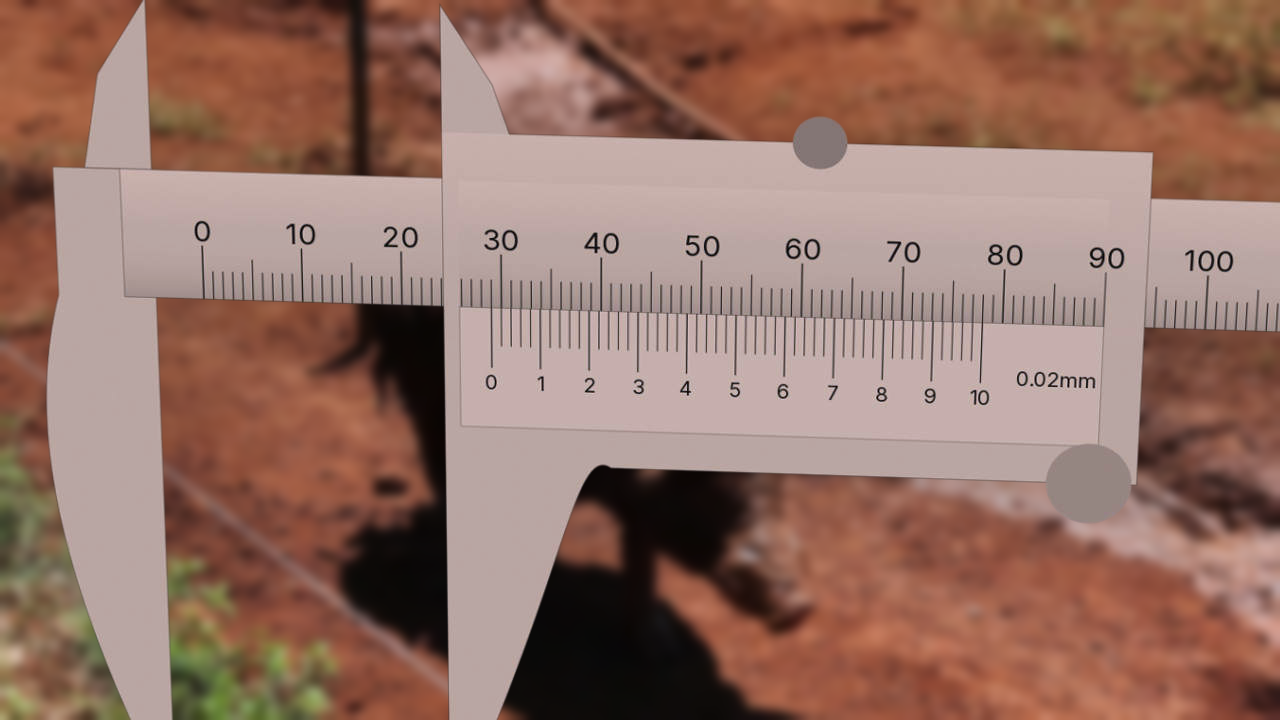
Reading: 29.0 mm
